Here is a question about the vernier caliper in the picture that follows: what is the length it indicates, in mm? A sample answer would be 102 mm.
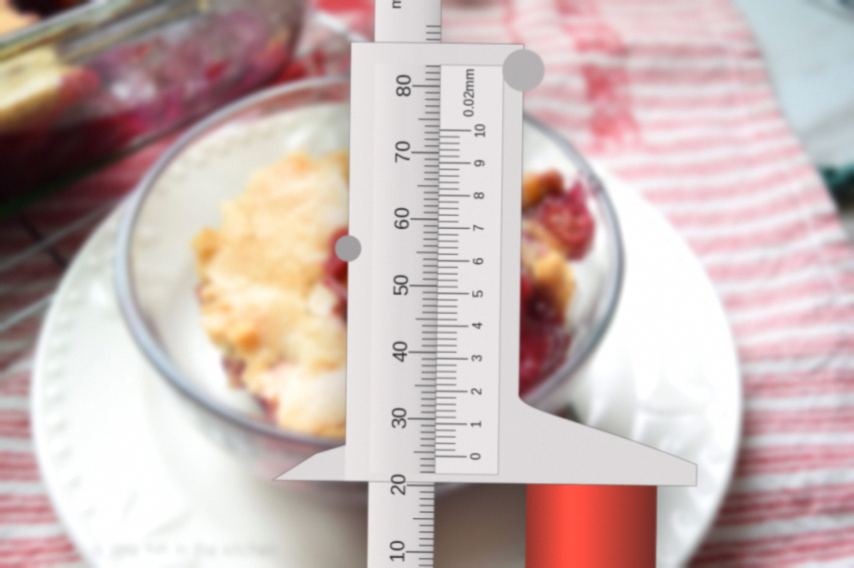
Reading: 24.4 mm
